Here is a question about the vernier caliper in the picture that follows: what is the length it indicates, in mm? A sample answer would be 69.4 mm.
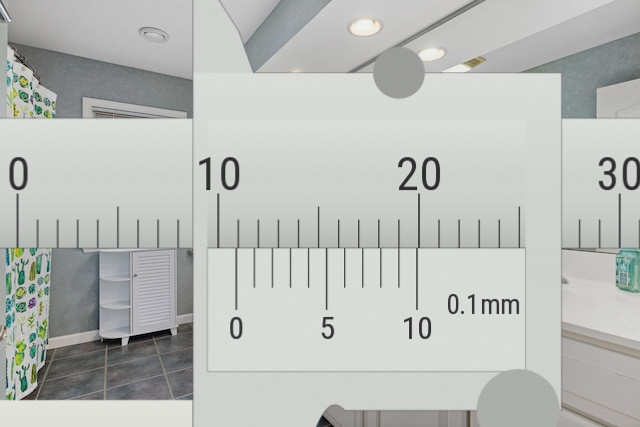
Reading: 10.9 mm
